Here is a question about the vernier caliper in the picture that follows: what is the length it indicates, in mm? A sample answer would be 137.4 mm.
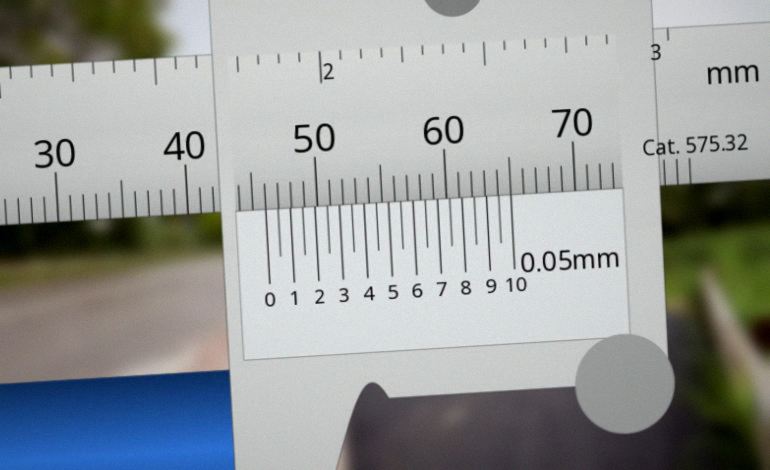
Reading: 46.0 mm
